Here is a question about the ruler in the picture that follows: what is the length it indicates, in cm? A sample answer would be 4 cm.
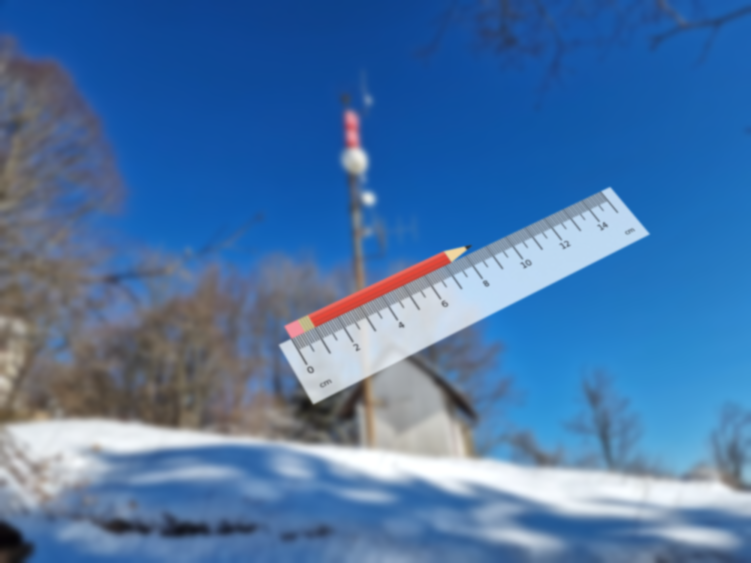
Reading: 8.5 cm
